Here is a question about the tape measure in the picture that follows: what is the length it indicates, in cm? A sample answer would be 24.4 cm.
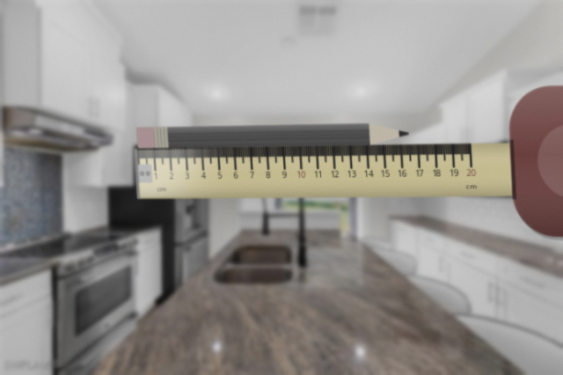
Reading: 16.5 cm
